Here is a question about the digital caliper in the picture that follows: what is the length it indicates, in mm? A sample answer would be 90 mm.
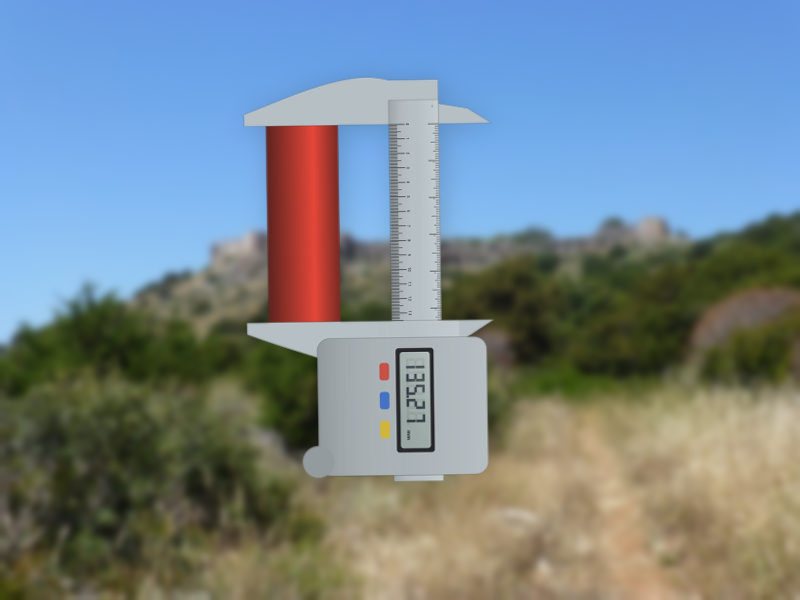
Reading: 135.27 mm
